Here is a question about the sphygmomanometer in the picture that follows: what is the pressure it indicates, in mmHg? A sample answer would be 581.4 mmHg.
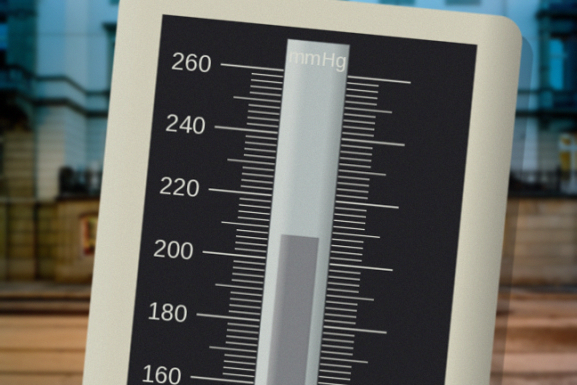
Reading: 208 mmHg
